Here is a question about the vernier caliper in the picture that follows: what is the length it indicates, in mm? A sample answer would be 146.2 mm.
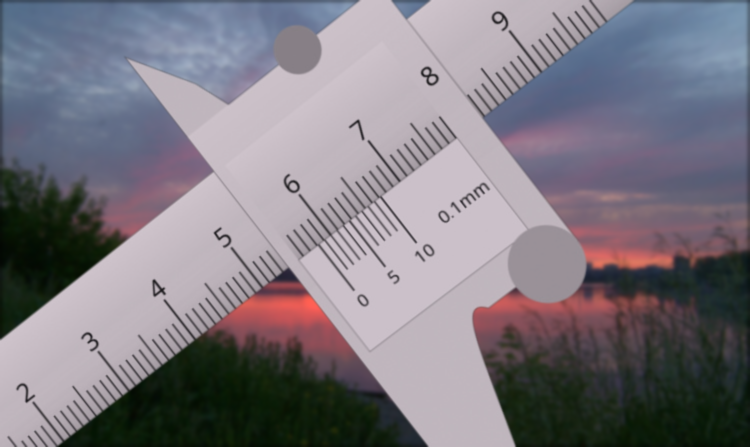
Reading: 58.2 mm
